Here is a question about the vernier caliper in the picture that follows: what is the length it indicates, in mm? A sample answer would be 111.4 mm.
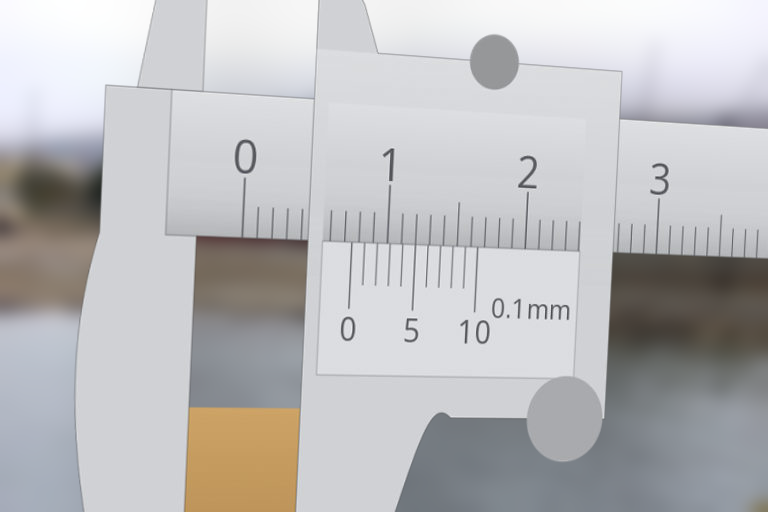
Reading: 7.5 mm
